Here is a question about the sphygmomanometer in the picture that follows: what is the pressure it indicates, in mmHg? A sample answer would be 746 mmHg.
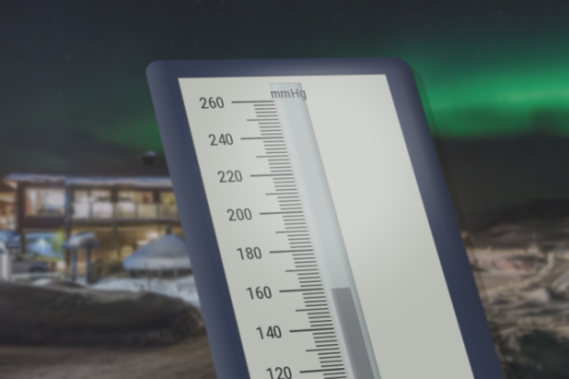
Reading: 160 mmHg
